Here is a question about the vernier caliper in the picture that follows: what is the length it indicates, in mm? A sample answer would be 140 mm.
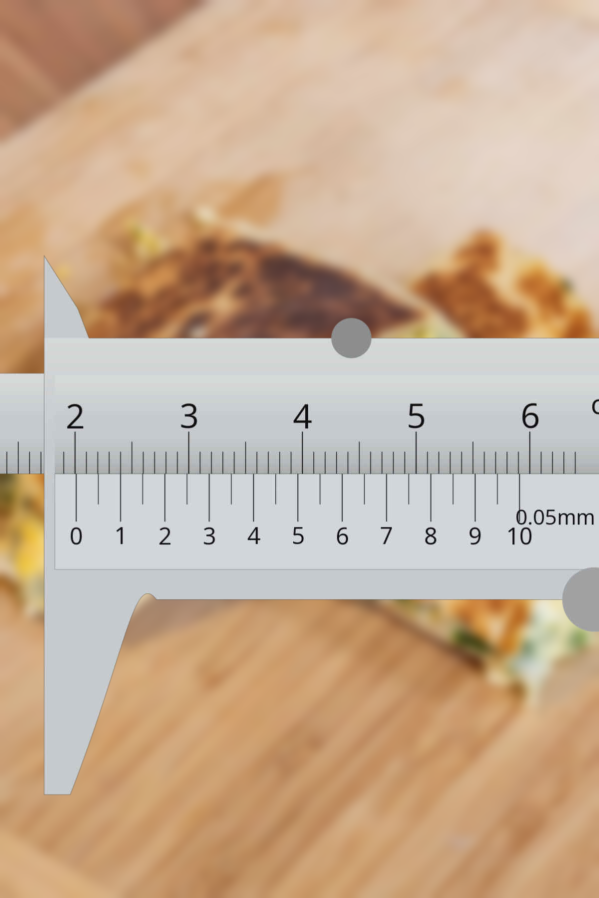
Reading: 20.1 mm
